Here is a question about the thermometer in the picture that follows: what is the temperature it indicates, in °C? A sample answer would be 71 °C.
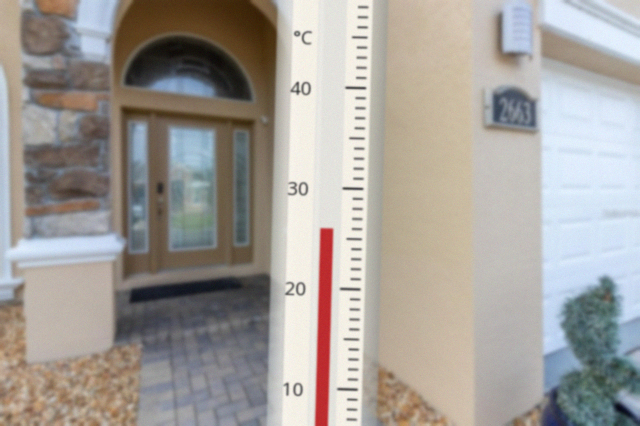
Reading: 26 °C
